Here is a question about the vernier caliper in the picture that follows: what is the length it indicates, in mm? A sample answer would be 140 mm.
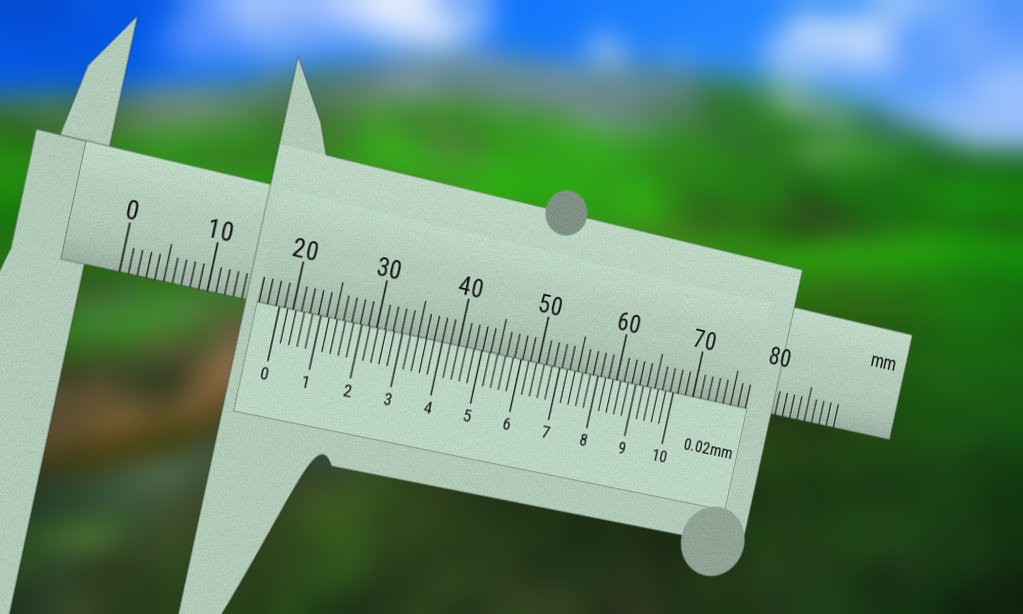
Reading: 18.4 mm
